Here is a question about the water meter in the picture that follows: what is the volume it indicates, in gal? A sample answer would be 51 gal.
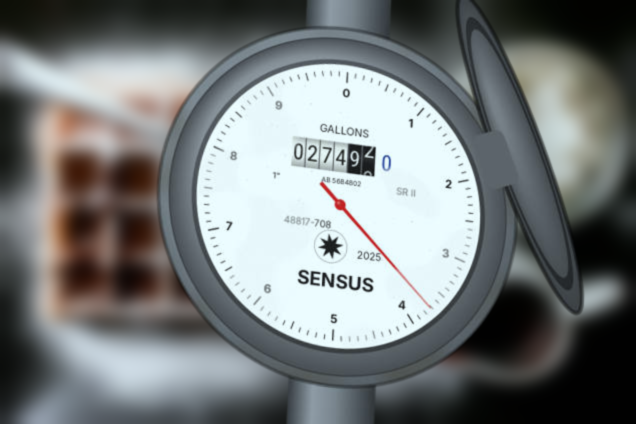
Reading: 274923.7 gal
